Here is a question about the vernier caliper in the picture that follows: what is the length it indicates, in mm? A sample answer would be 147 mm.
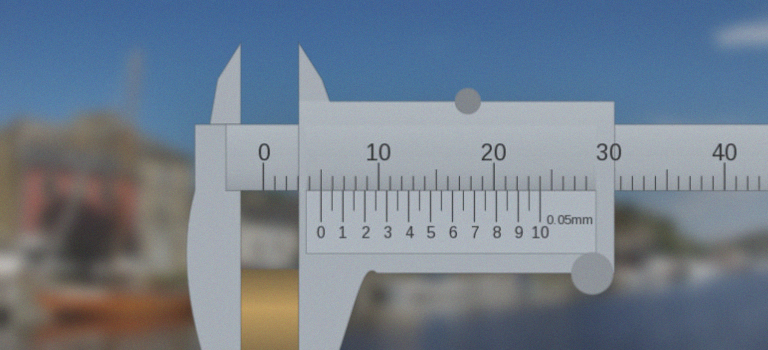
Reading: 5.0 mm
